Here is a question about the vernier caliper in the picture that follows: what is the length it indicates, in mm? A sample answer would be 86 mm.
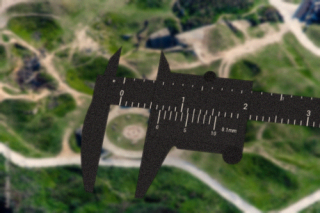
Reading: 6.6 mm
